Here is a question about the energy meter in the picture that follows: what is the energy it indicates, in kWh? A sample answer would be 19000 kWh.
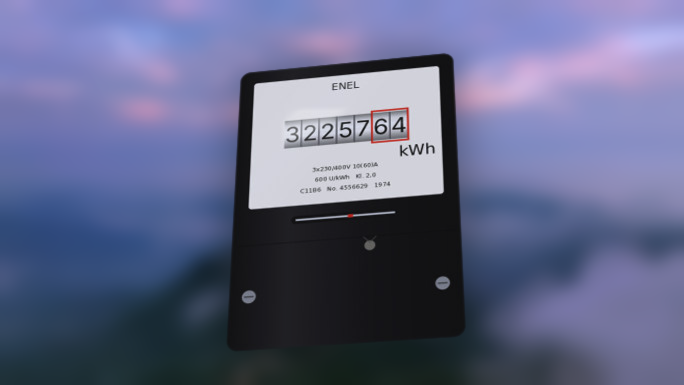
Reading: 32257.64 kWh
